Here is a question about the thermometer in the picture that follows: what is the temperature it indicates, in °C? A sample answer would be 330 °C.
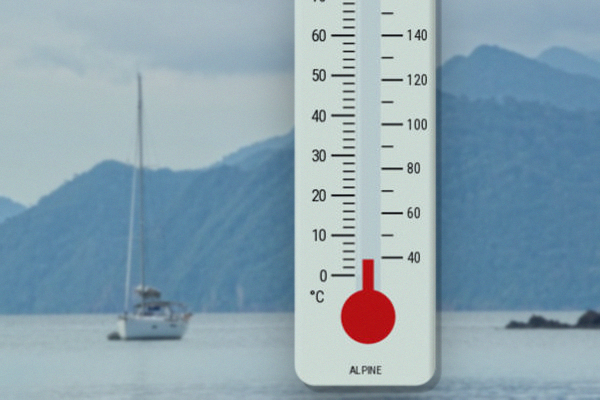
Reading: 4 °C
